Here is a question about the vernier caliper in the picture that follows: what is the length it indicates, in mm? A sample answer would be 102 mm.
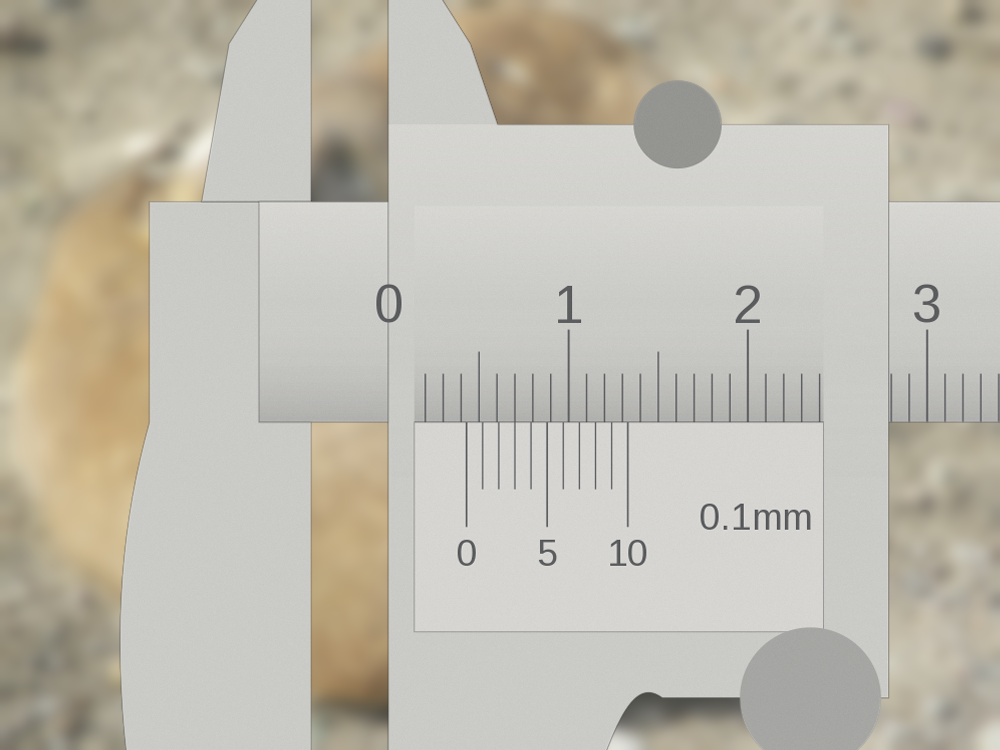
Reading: 4.3 mm
